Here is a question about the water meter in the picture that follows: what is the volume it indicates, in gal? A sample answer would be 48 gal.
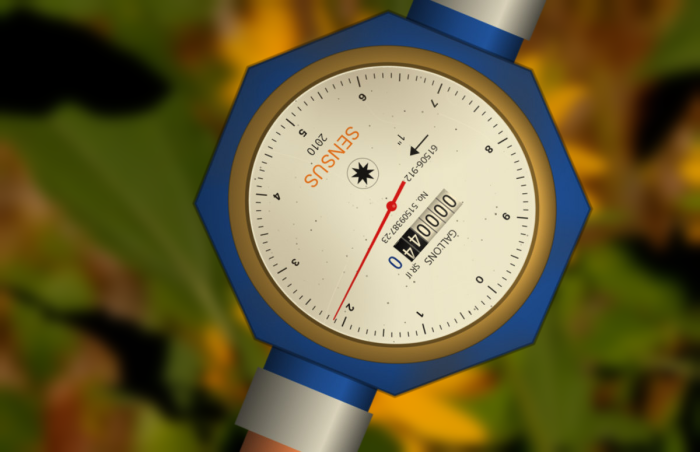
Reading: 442.1 gal
